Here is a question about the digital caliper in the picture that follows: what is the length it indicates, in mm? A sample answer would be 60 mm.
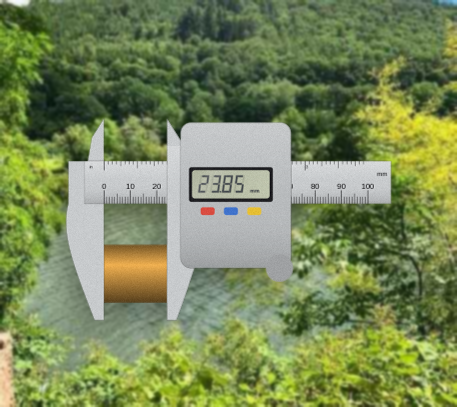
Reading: 23.85 mm
